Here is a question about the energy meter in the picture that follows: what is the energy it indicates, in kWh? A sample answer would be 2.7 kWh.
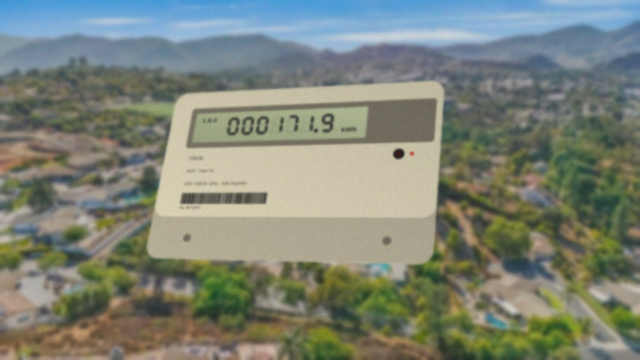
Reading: 171.9 kWh
